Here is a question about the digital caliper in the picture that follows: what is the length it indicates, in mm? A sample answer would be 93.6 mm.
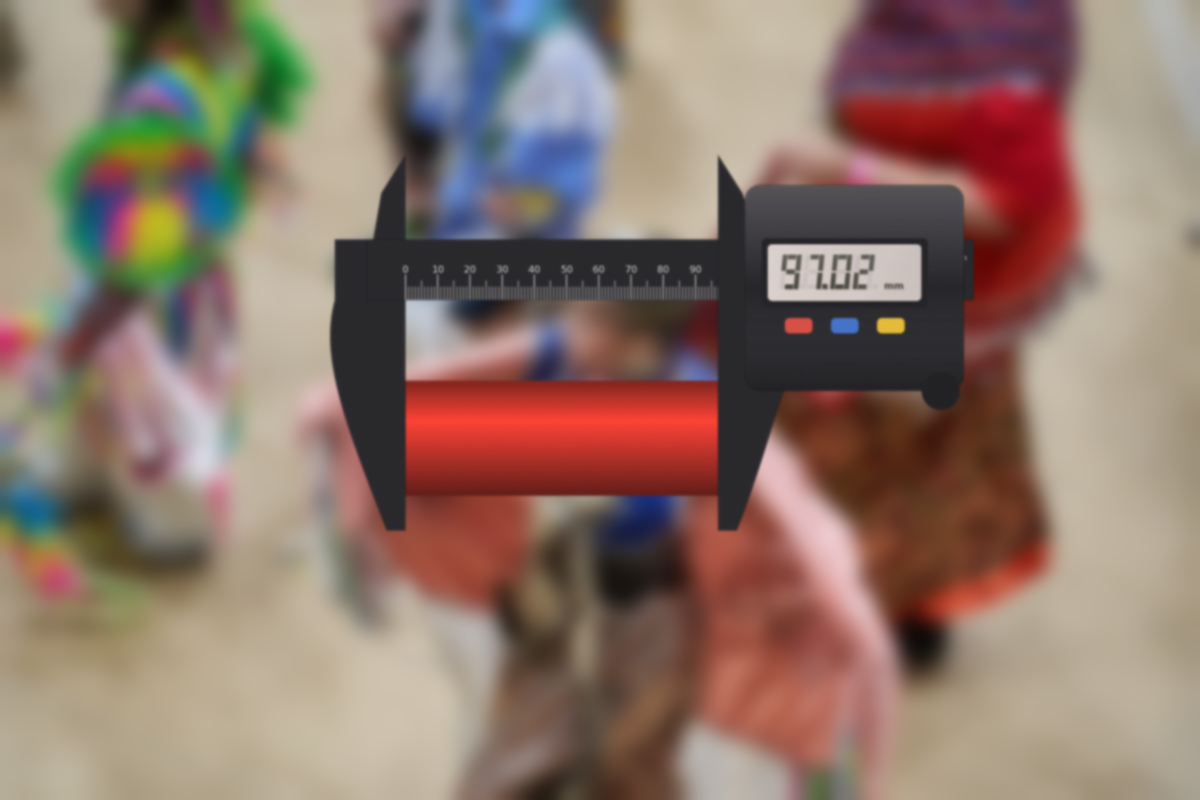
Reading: 97.02 mm
